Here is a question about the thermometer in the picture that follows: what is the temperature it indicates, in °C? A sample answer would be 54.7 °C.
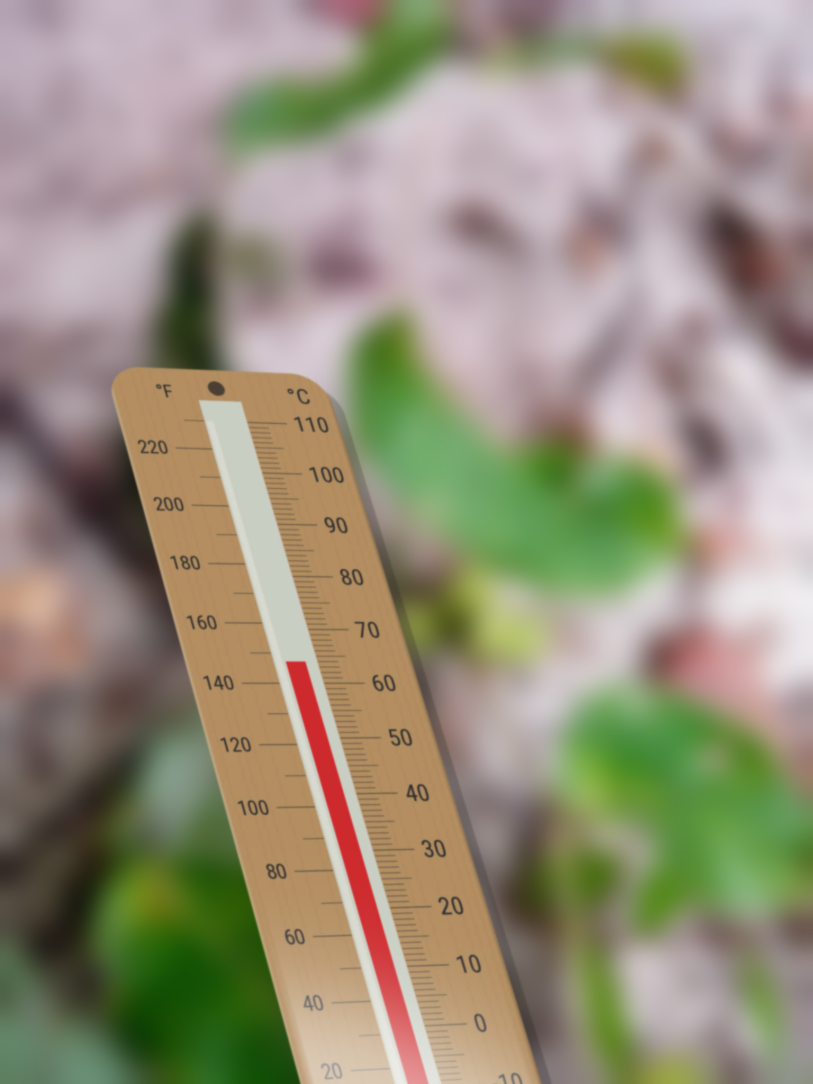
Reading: 64 °C
